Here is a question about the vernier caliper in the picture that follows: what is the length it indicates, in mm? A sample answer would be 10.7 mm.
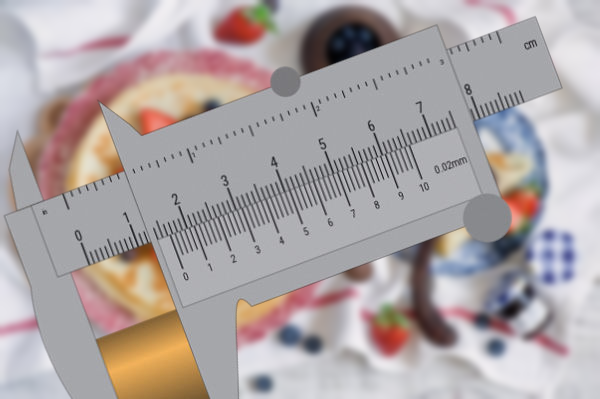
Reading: 16.5 mm
